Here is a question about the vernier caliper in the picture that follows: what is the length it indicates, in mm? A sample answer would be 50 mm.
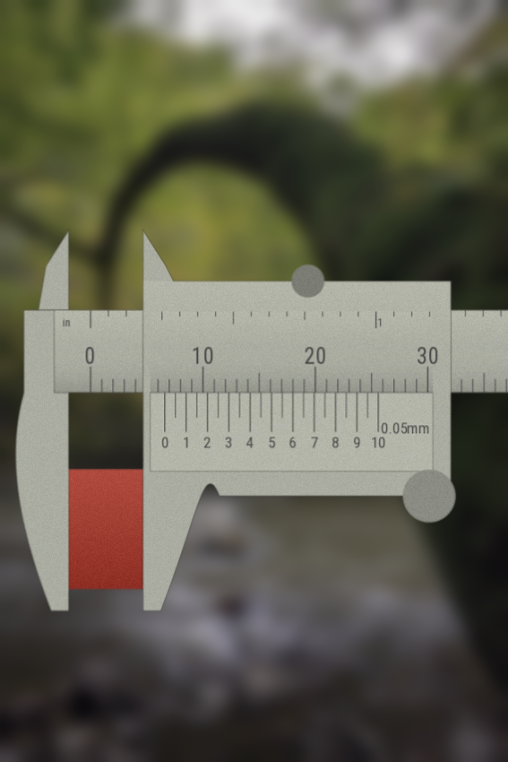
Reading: 6.6 mm
